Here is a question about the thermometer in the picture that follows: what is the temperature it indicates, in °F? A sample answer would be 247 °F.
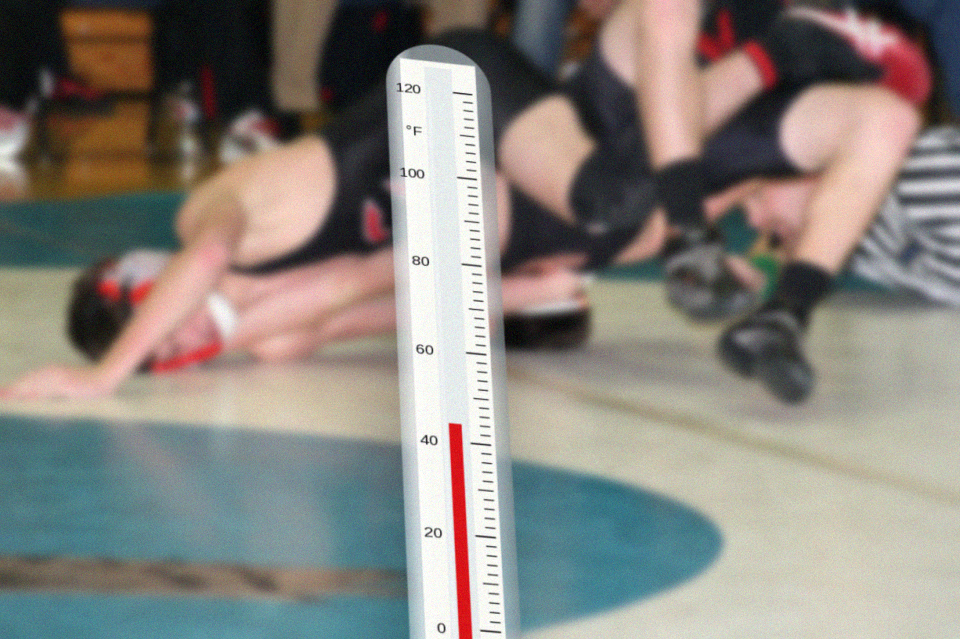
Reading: 44 °F
